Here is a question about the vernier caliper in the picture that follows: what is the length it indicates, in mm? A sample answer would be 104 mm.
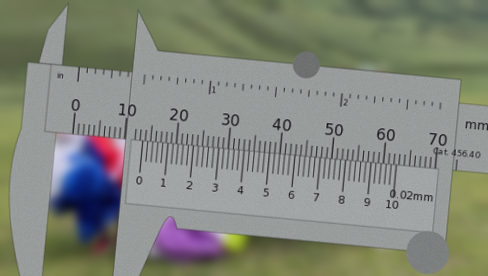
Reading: 13.5 mm
